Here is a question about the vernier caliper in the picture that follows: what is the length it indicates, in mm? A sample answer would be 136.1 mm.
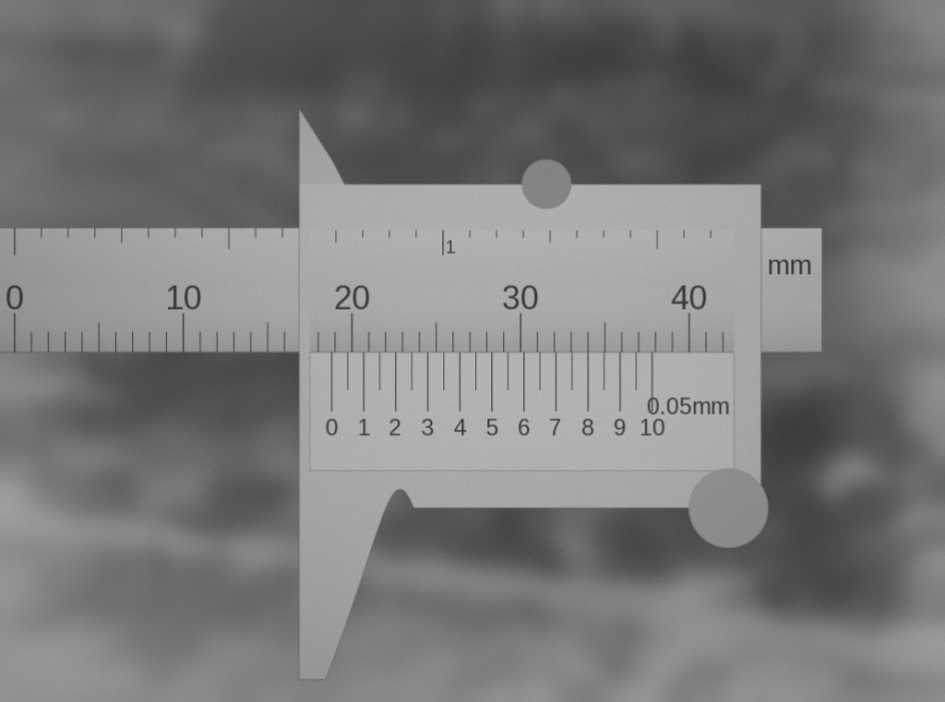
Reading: 18.8 mm
